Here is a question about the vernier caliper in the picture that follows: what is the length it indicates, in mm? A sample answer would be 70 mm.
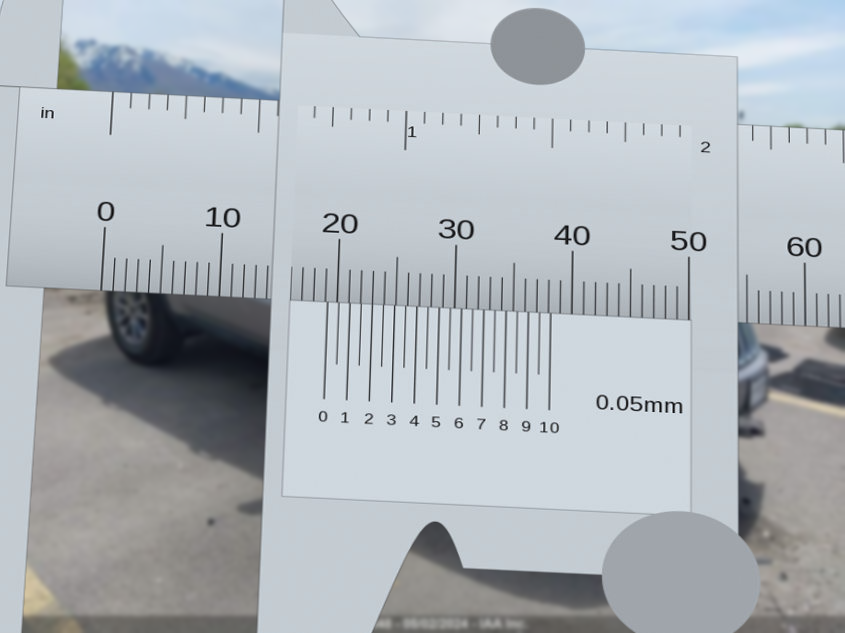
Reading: 19.2 mm
